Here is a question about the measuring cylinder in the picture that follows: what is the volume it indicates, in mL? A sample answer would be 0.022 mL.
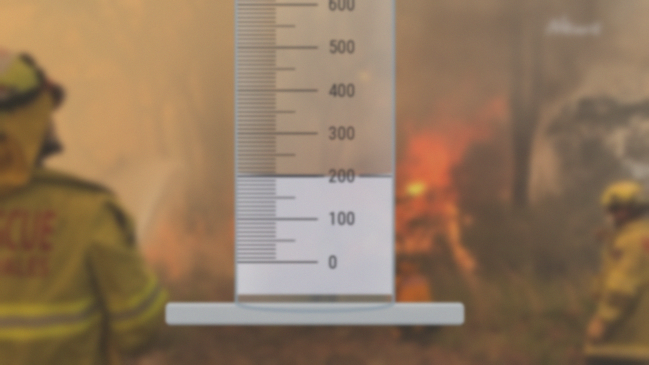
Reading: 200 mL
